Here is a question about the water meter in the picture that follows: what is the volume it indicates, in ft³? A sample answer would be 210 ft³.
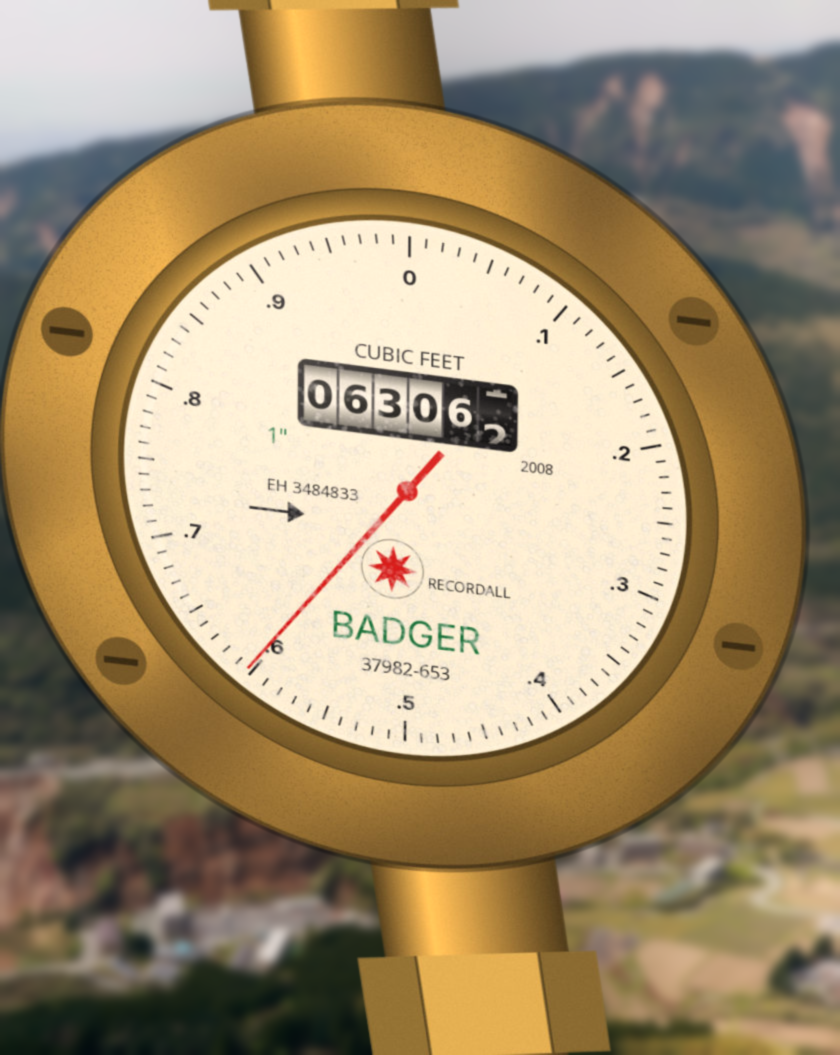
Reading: 63061.60 ft³
